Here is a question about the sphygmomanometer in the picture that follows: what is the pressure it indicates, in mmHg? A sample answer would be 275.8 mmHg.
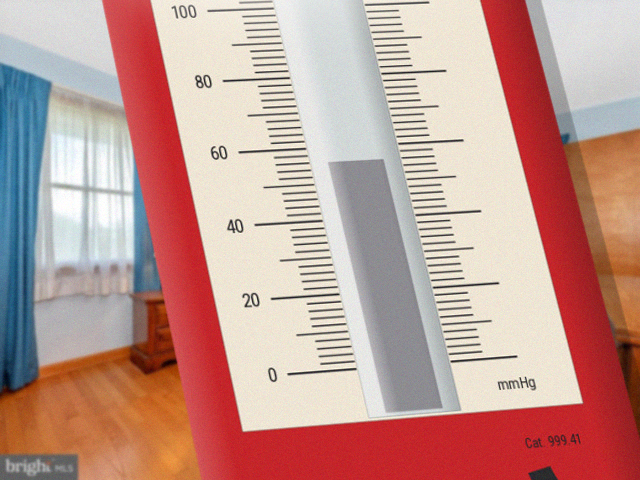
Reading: 56 mmHg
